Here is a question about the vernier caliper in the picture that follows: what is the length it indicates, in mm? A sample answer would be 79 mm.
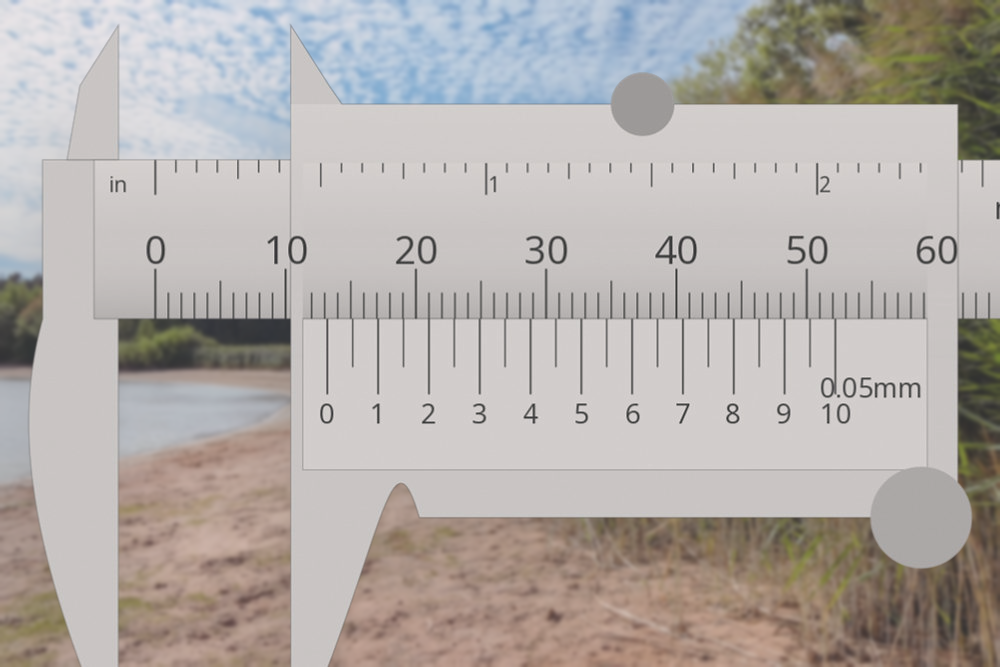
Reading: 13.2 mm
